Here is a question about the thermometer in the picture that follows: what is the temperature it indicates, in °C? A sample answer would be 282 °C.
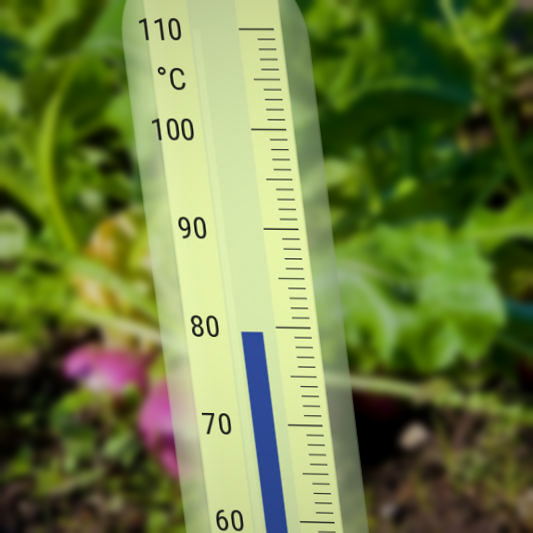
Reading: 79.5 °C
